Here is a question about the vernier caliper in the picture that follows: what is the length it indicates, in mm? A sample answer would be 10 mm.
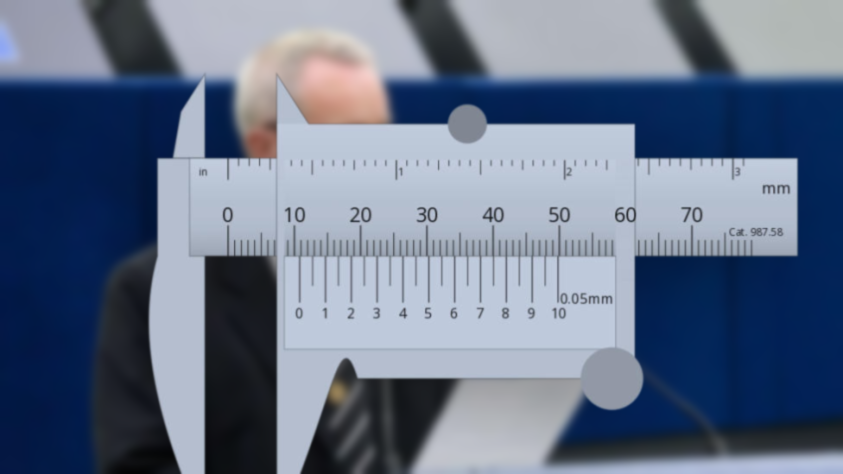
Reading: 10.8 mm
